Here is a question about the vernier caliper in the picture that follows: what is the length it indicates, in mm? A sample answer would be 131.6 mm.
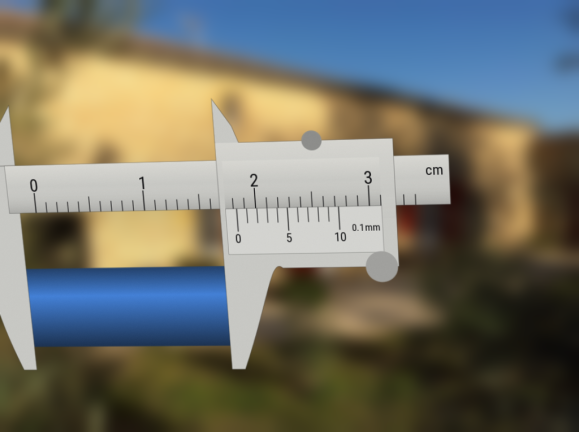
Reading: 18.3 mm
